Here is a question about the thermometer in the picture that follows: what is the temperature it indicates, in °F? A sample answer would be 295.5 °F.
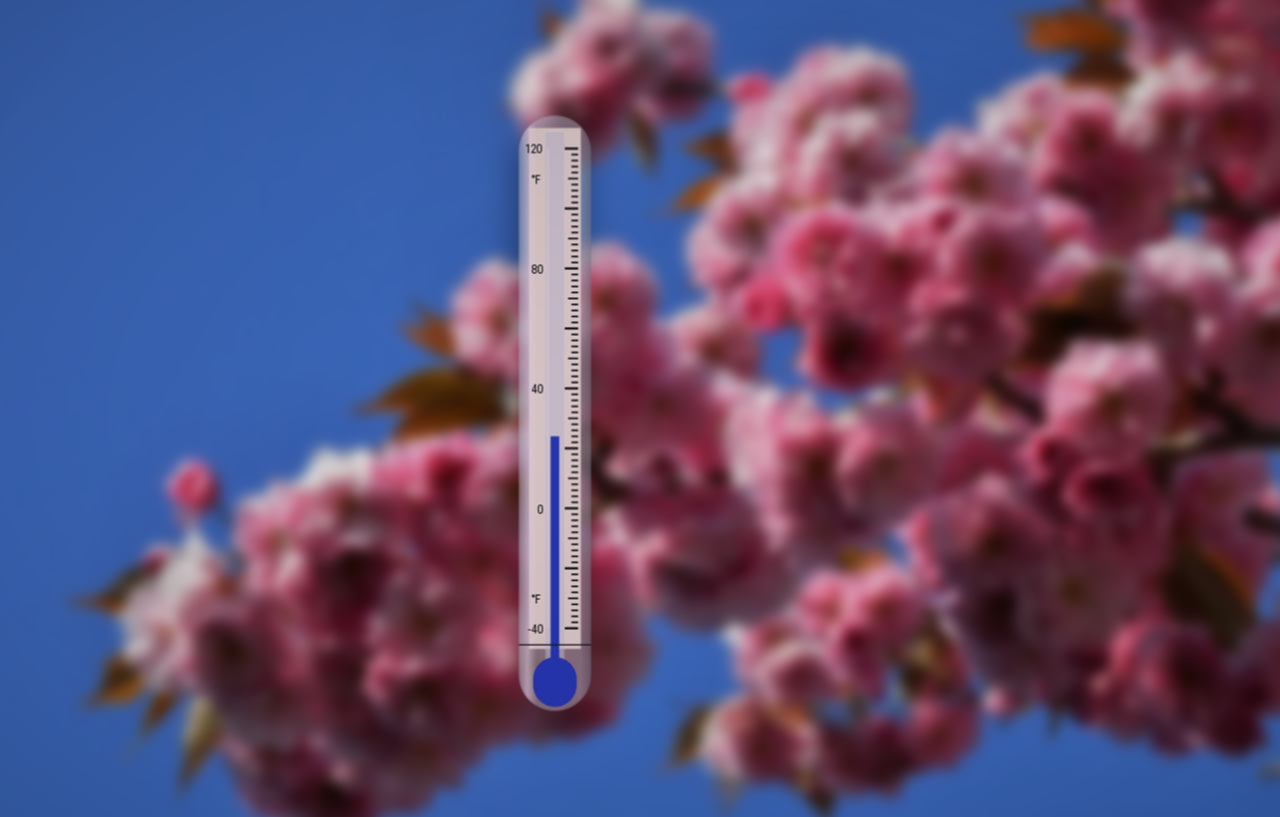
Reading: 24 °F
